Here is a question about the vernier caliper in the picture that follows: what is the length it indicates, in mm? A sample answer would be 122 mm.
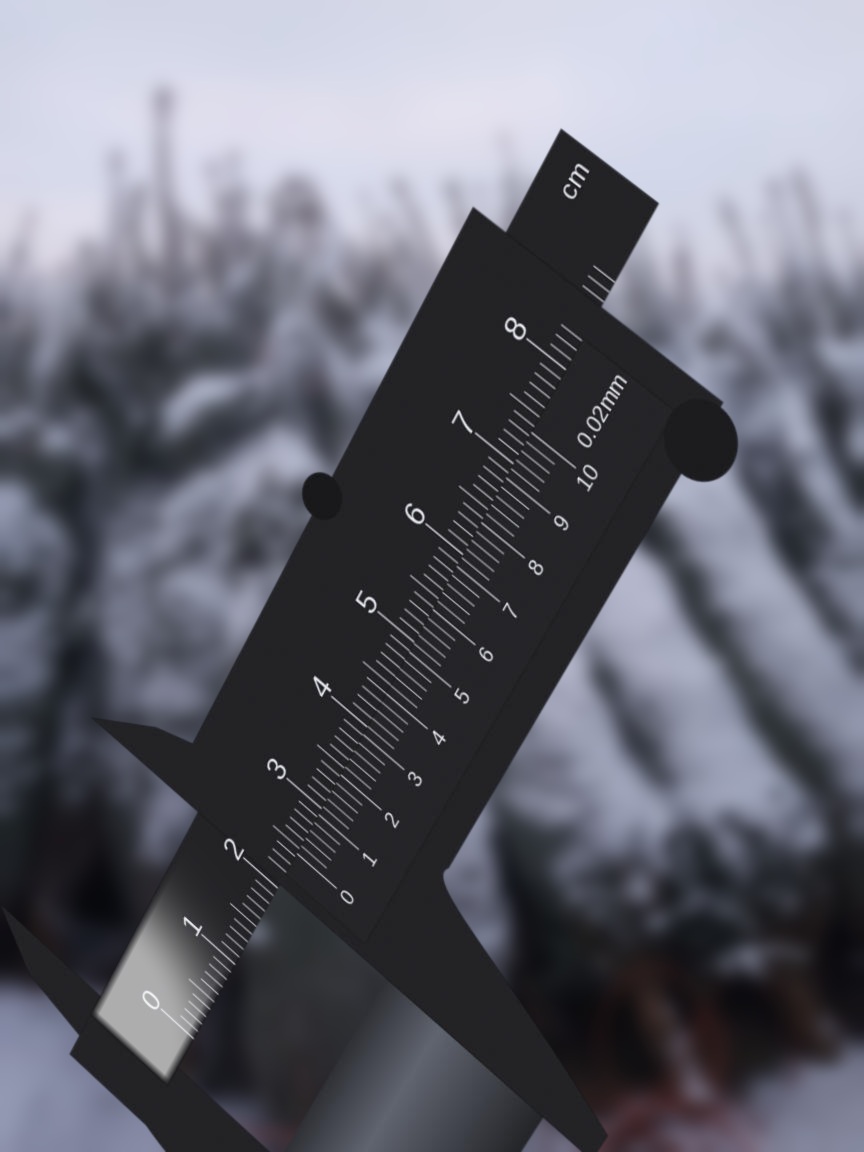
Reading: 24.4 mm
